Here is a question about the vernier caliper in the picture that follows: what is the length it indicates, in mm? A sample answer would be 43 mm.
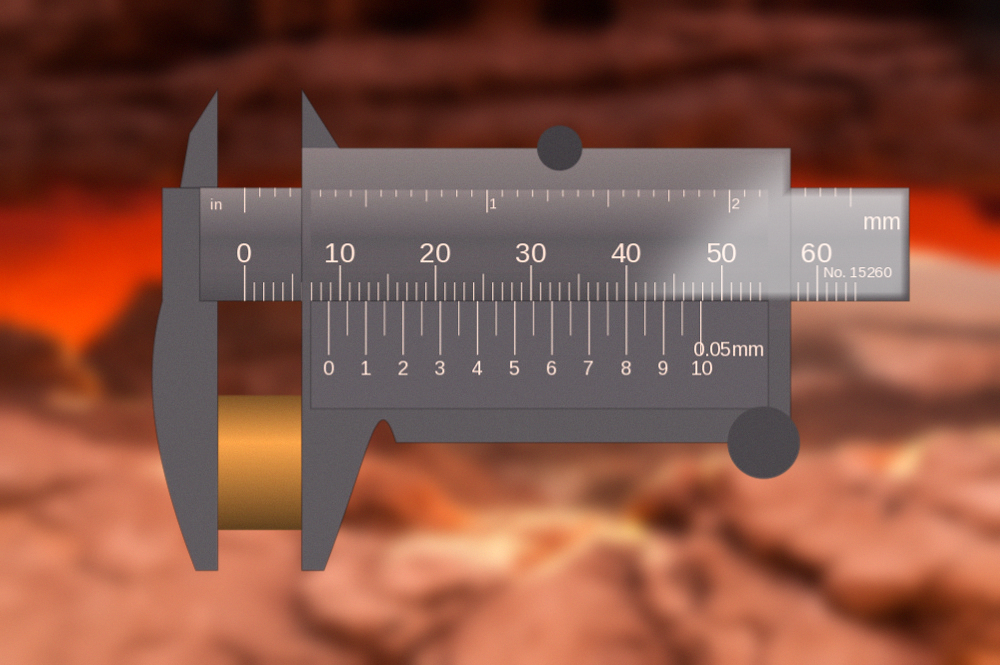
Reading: 8.8 mm
